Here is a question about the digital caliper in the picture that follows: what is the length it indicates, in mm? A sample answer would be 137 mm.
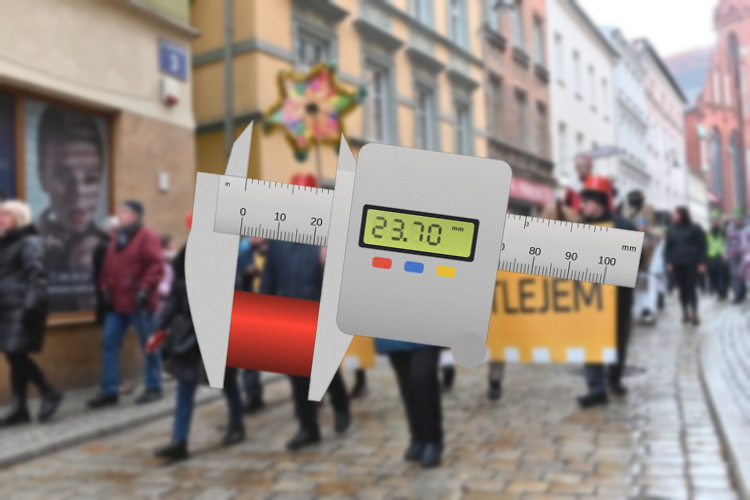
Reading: 23.70 mm
